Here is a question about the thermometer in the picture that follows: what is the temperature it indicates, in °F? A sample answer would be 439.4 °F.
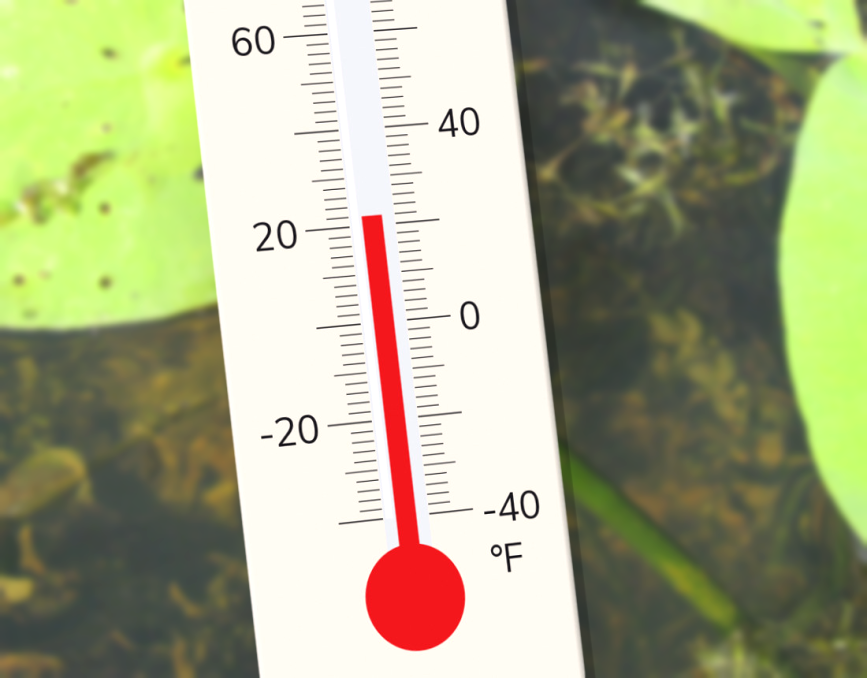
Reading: 22 °F
